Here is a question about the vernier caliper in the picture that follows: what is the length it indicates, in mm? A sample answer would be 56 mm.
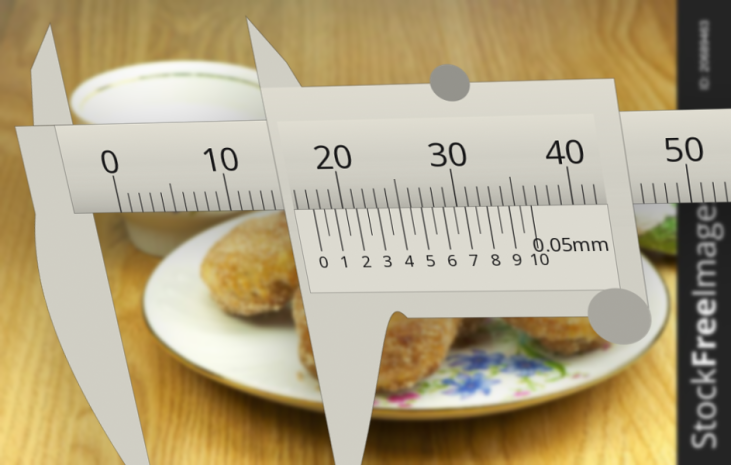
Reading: 17.4 mm
